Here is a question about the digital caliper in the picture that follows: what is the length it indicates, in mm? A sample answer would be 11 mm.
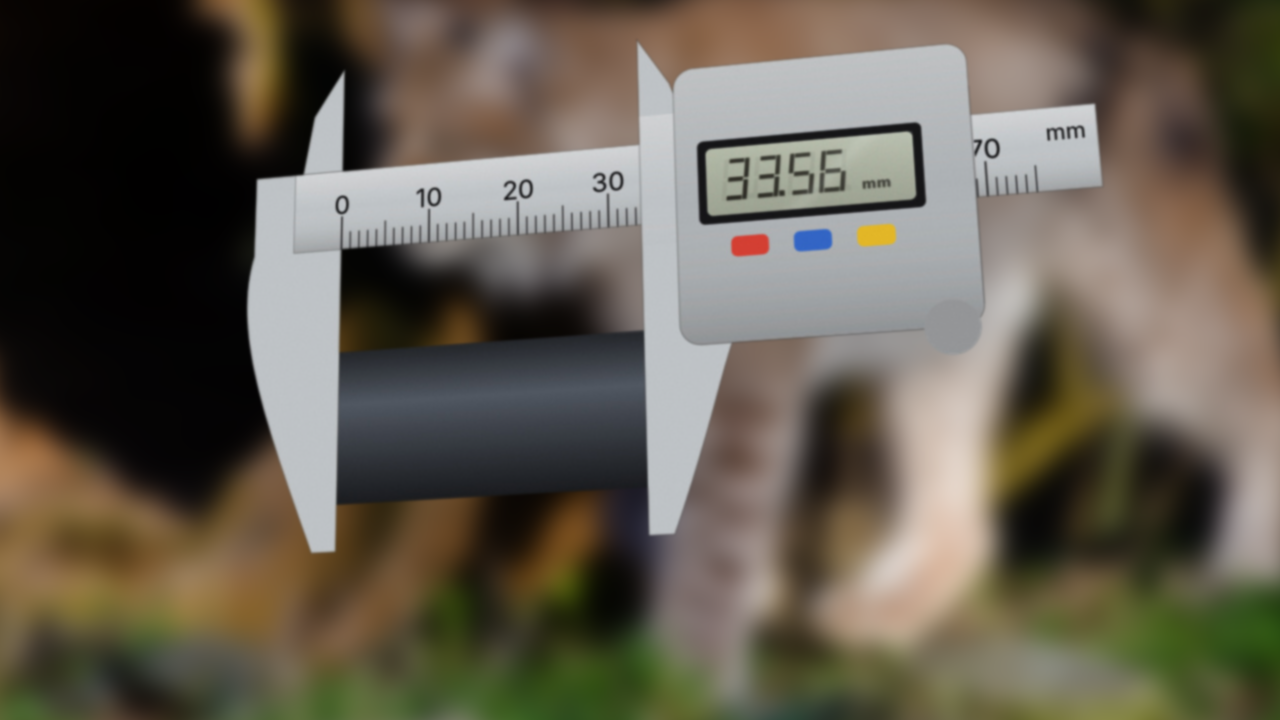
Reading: 33.56 mm
